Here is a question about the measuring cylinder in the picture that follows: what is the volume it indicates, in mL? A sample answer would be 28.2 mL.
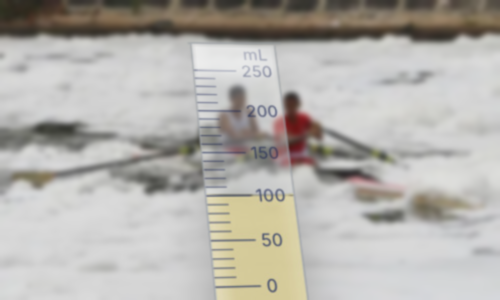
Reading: 100 mL
